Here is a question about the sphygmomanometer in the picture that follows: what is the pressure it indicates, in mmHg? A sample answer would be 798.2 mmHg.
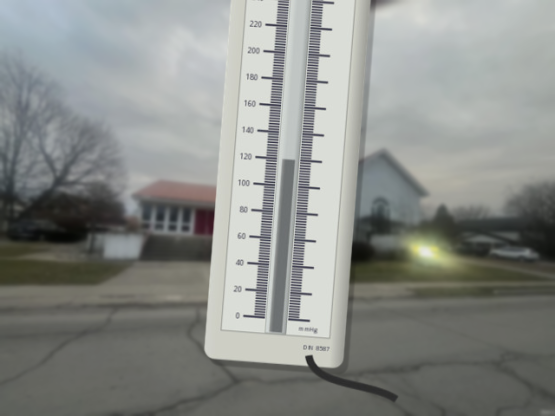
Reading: 120 mmHg
